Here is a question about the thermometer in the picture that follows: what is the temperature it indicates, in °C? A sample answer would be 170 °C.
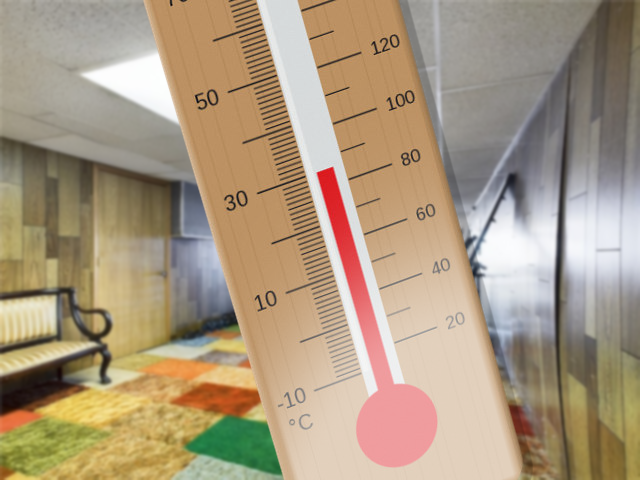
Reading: 30 °C
